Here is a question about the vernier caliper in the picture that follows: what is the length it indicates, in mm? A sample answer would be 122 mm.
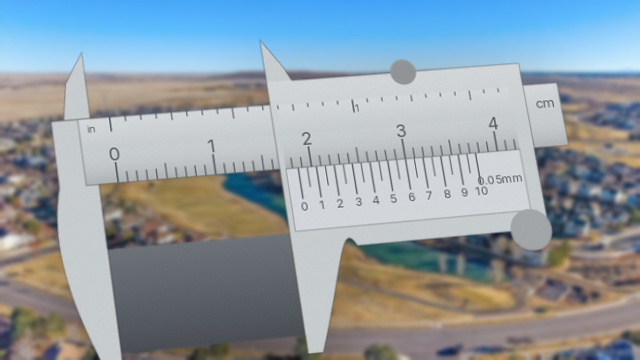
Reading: 18.6 mm
